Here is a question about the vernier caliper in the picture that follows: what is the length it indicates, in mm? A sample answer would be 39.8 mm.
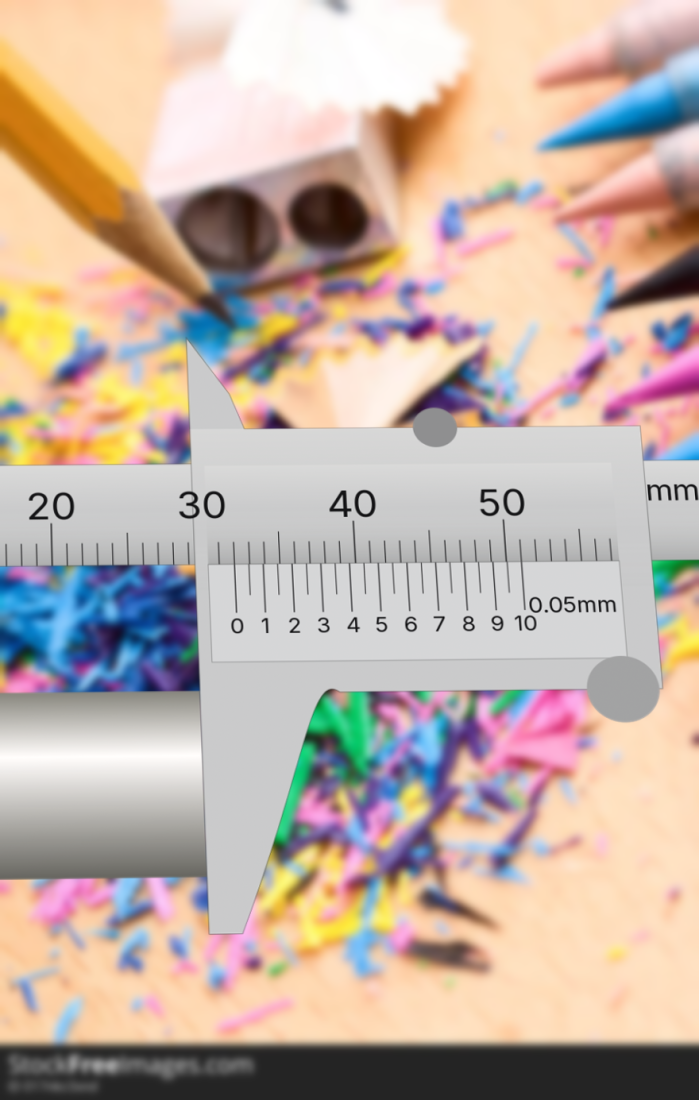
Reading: 32.0 mm
